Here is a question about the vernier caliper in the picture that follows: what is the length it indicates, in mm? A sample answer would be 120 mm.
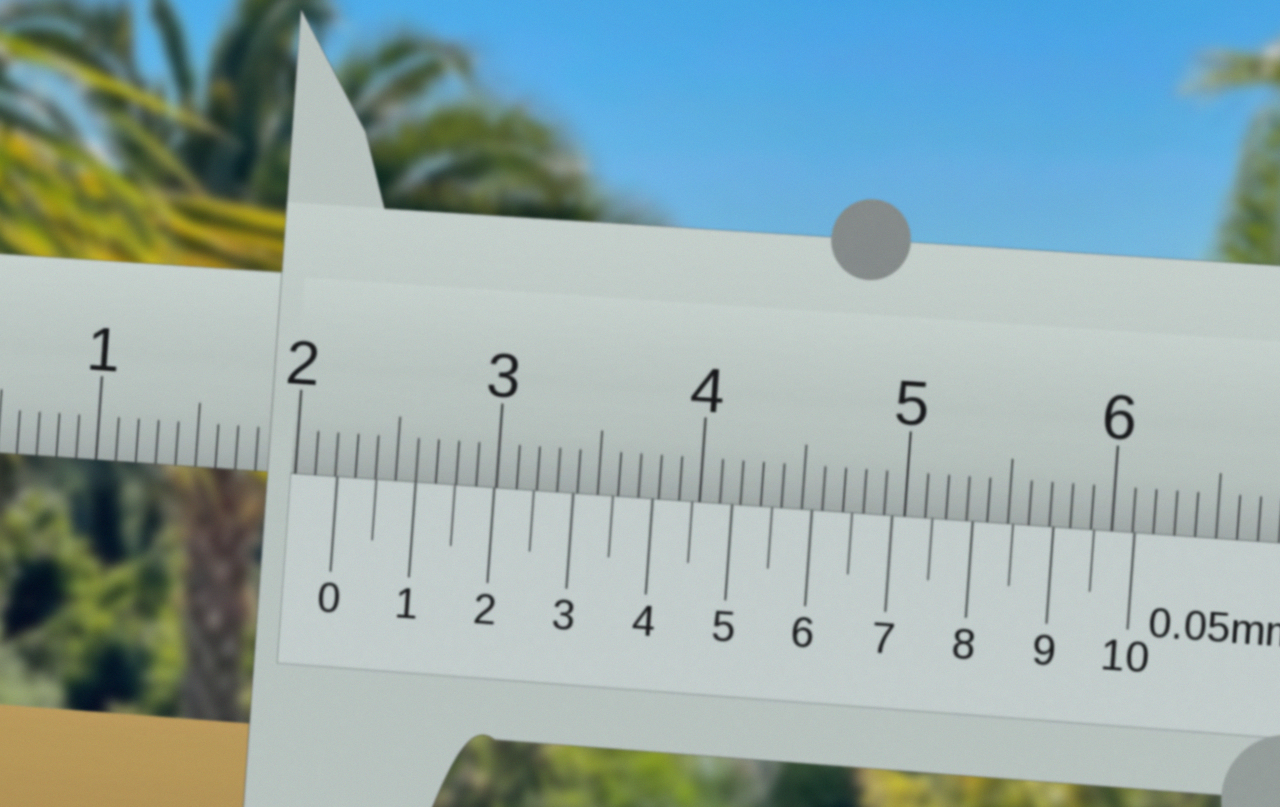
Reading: 22.1 mm
